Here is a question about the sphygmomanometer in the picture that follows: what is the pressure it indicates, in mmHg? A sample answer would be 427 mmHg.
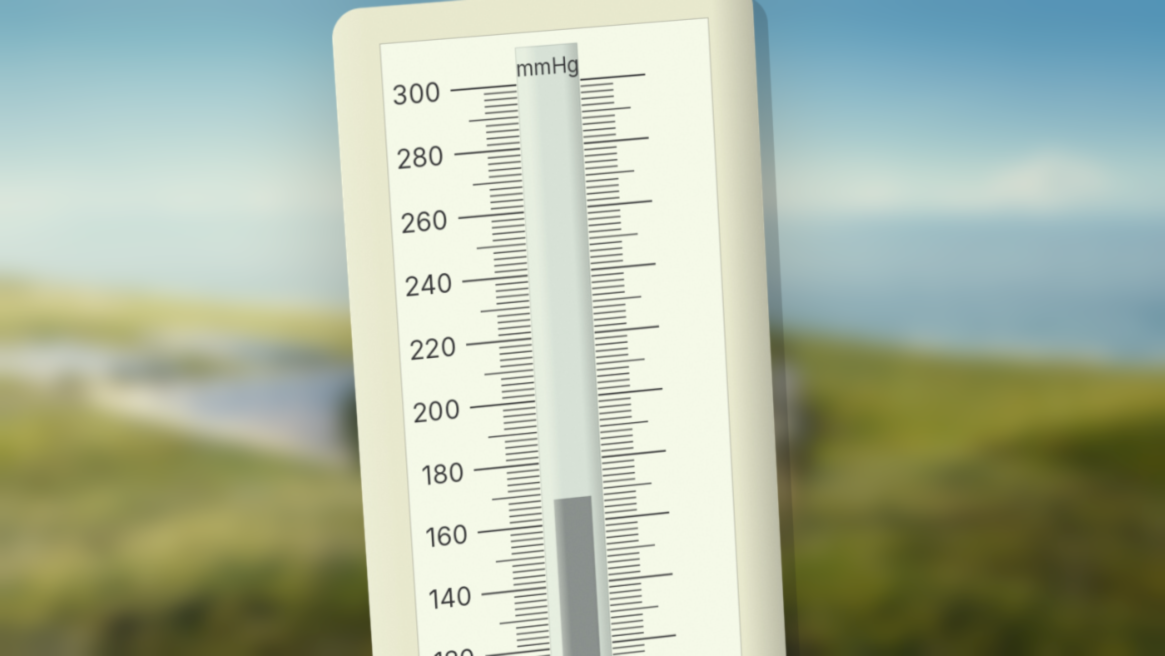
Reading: 168 mmHg
